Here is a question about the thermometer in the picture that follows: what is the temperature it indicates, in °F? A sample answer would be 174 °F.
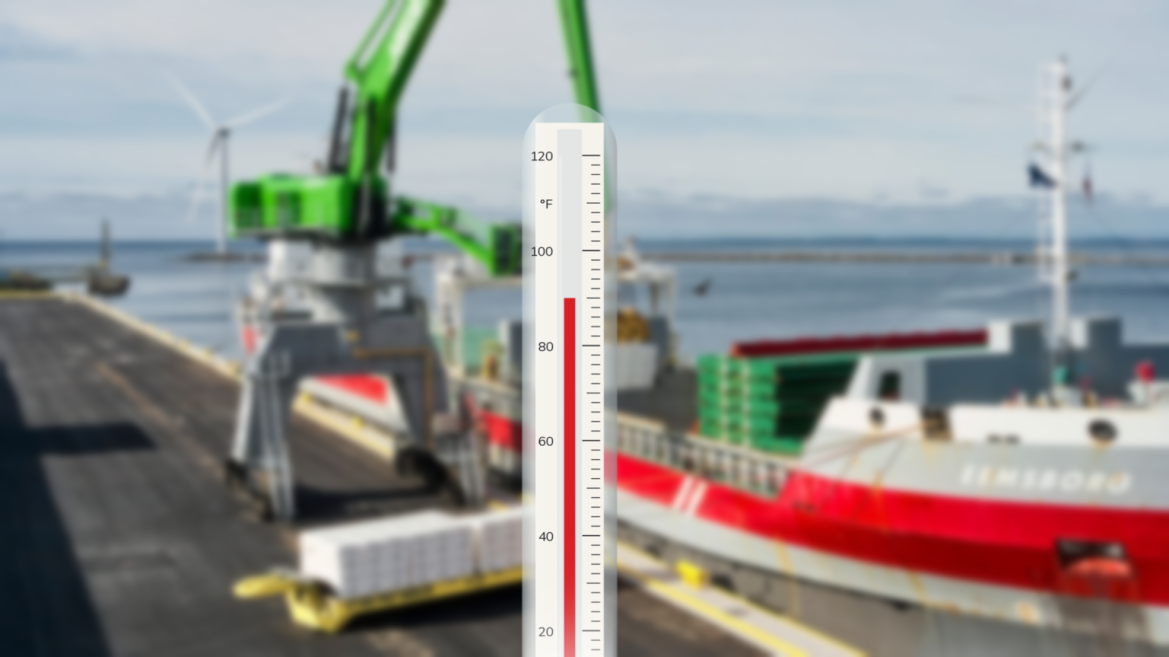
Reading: 90 °F
